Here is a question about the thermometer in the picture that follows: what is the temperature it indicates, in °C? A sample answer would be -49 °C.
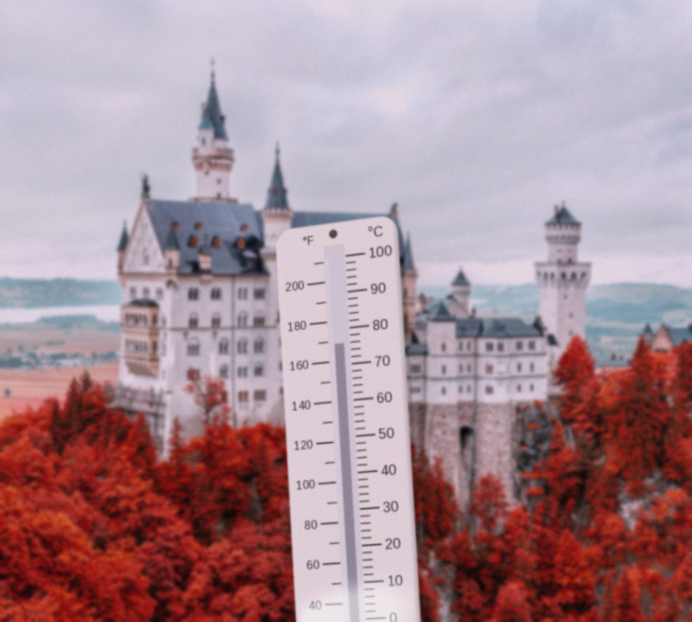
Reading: 76 °C
